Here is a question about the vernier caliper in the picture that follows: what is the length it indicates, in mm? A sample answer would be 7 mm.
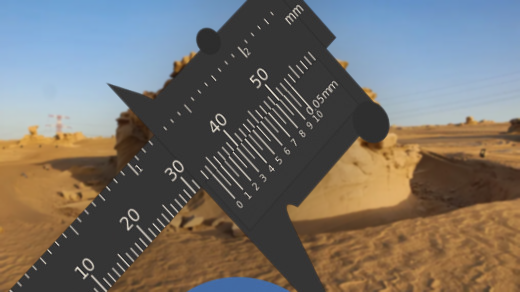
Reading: 34.0 mm
